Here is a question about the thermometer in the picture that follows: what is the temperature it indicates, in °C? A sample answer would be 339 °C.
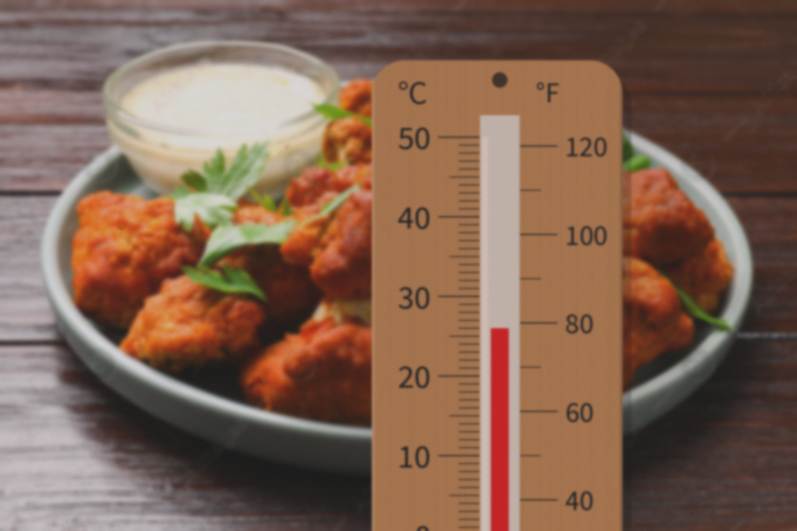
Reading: 26 °C
